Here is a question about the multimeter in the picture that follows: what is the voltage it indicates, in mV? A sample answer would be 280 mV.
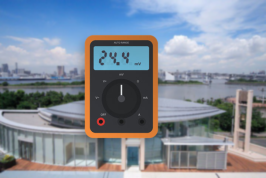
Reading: 24.4 mV
